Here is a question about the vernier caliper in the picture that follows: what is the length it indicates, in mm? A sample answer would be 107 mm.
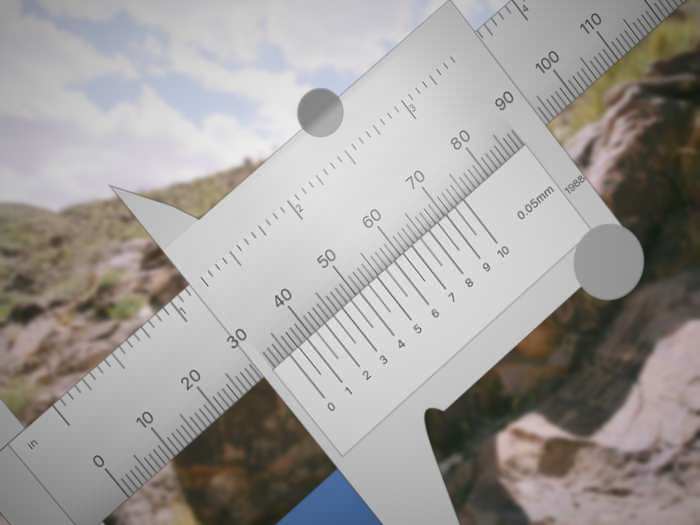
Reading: 35.2 mm
